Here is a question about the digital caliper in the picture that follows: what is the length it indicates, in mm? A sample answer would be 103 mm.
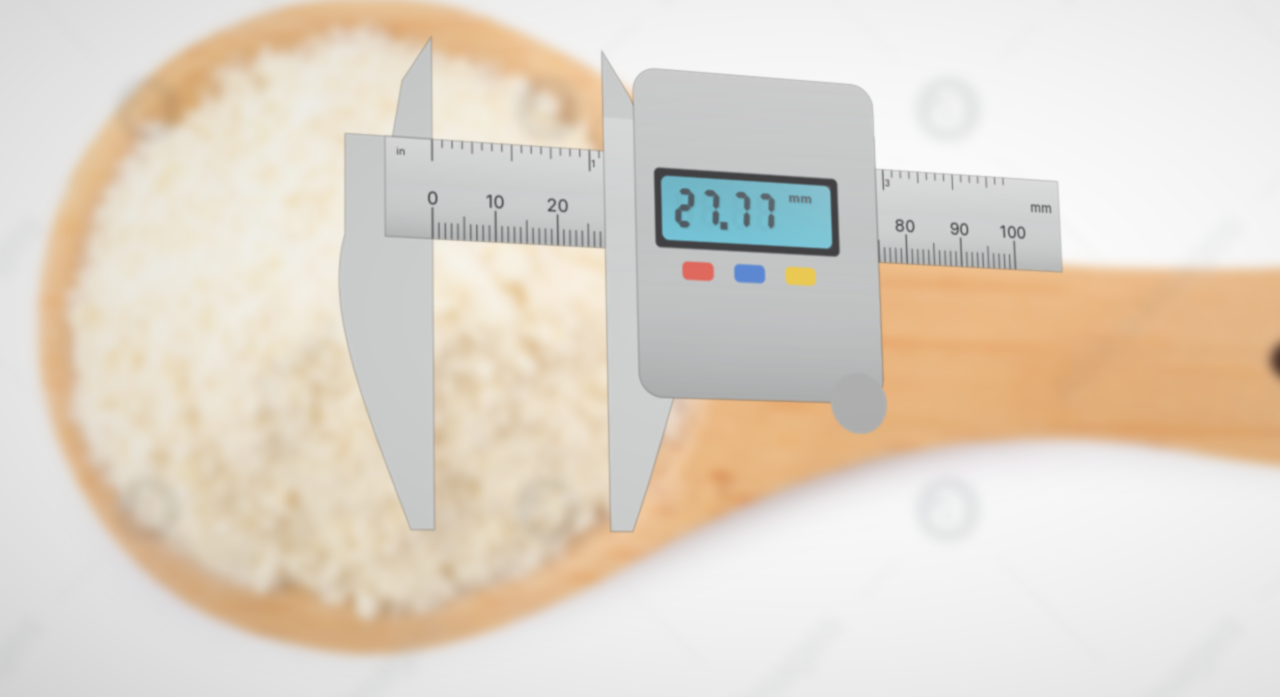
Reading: 27.77 mm
